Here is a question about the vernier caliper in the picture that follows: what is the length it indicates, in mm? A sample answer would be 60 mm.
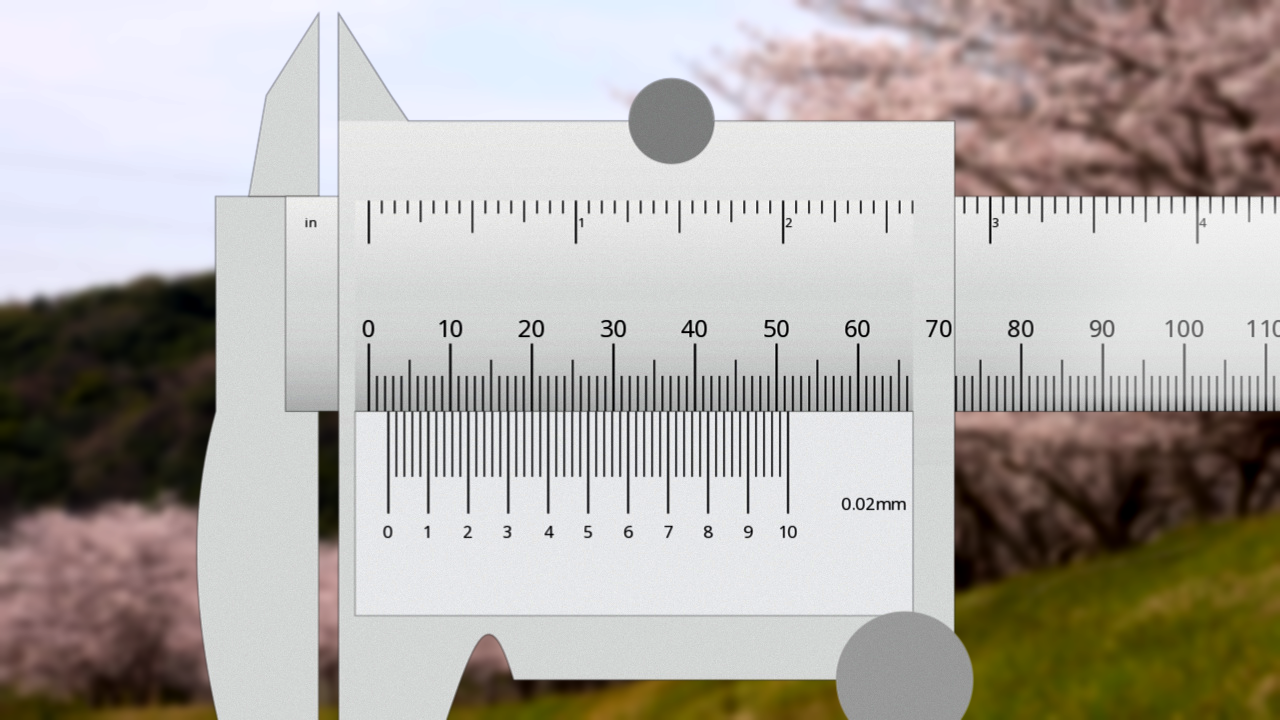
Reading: 2.4 mm
